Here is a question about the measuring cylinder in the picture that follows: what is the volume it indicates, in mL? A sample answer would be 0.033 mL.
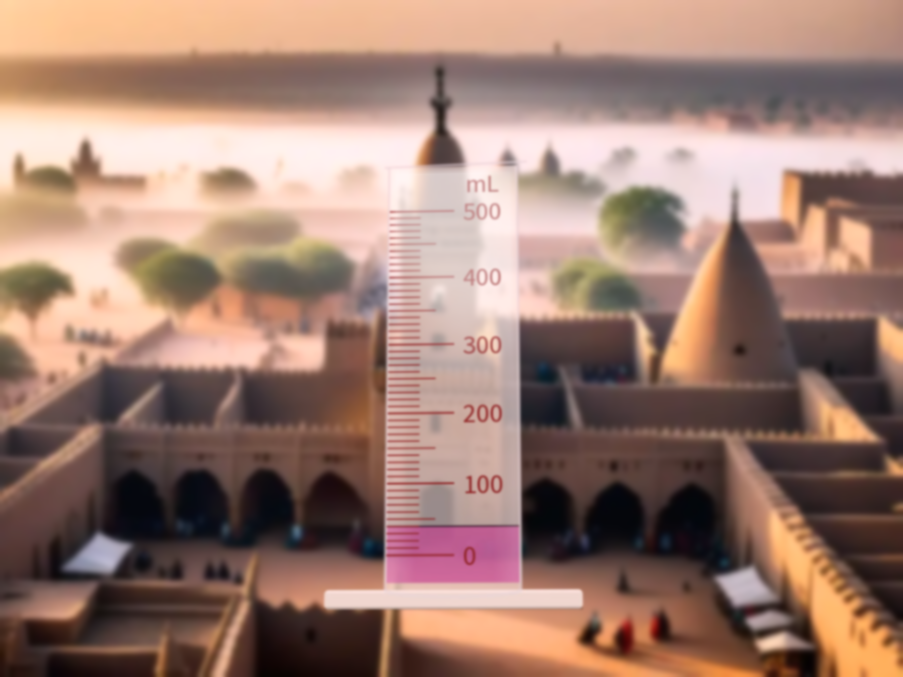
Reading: 40 mL
